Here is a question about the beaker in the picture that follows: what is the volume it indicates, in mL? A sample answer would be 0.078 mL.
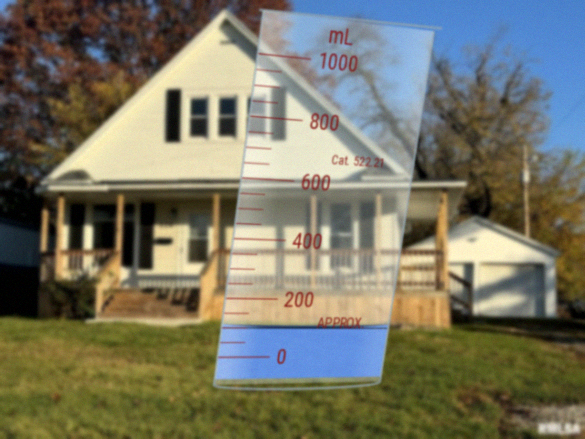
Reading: 100 mL
